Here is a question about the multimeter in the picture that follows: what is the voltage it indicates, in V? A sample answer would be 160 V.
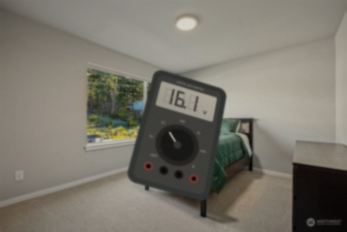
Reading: 16.1 V
